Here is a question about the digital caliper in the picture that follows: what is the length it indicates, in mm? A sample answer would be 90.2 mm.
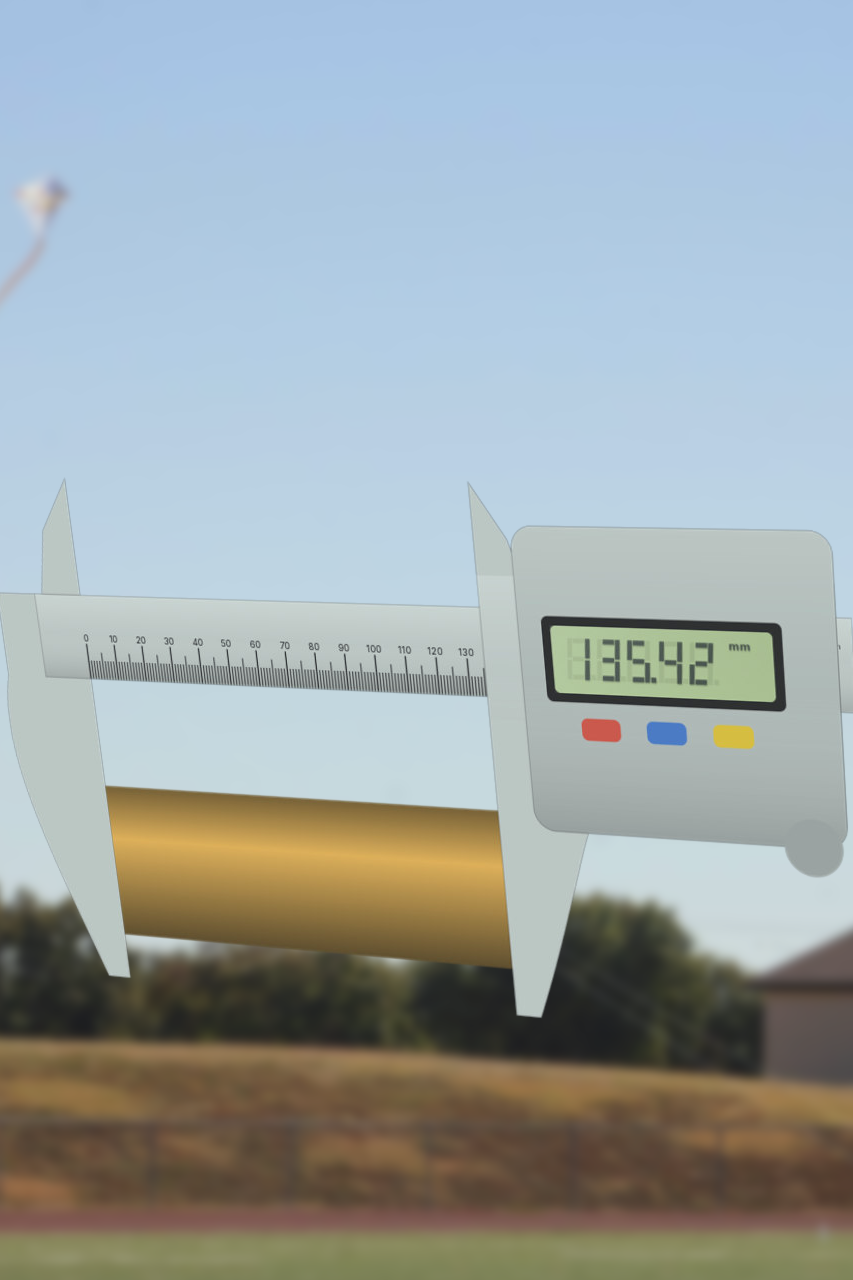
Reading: 135.42 mm
